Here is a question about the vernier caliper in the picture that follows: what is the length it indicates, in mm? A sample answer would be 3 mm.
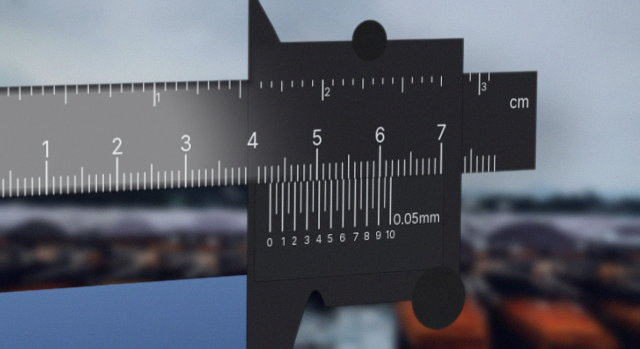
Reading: 42.8 mm
